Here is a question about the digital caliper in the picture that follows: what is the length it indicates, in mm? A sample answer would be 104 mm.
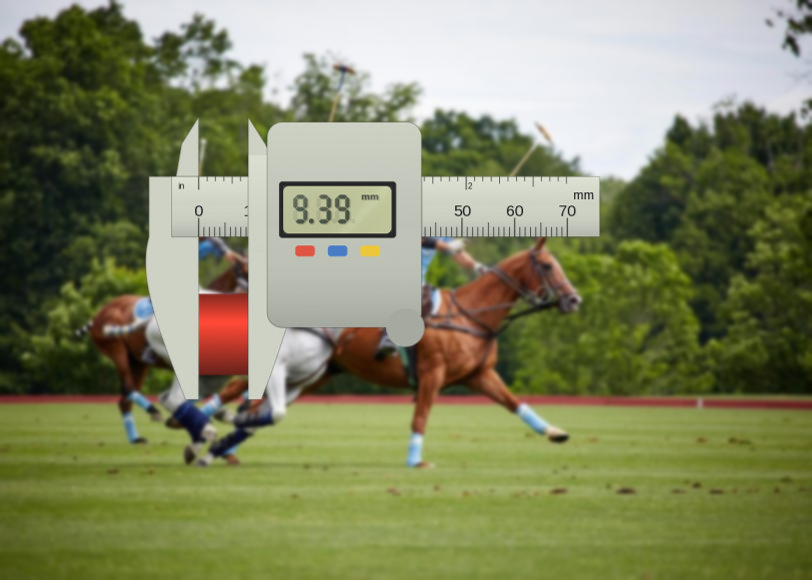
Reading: 9.39 mm
